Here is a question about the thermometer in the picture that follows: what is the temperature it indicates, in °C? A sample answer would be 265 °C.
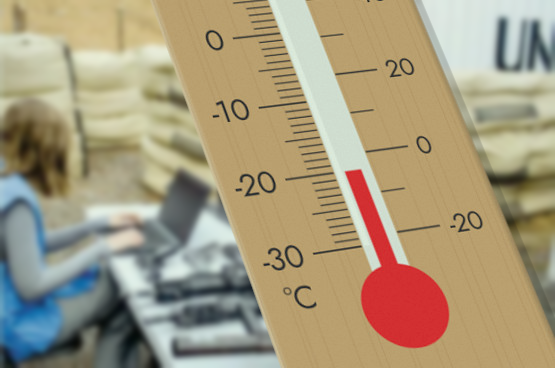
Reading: -20 °C
